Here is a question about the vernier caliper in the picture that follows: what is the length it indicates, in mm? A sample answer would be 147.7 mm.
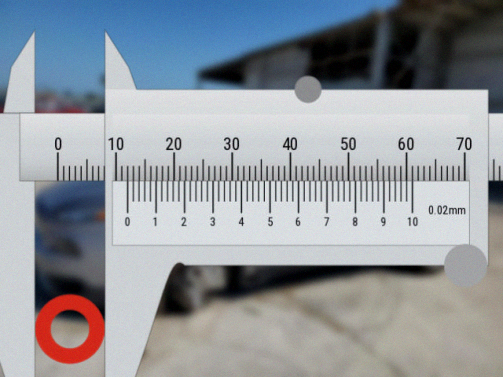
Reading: 12.0 mm
